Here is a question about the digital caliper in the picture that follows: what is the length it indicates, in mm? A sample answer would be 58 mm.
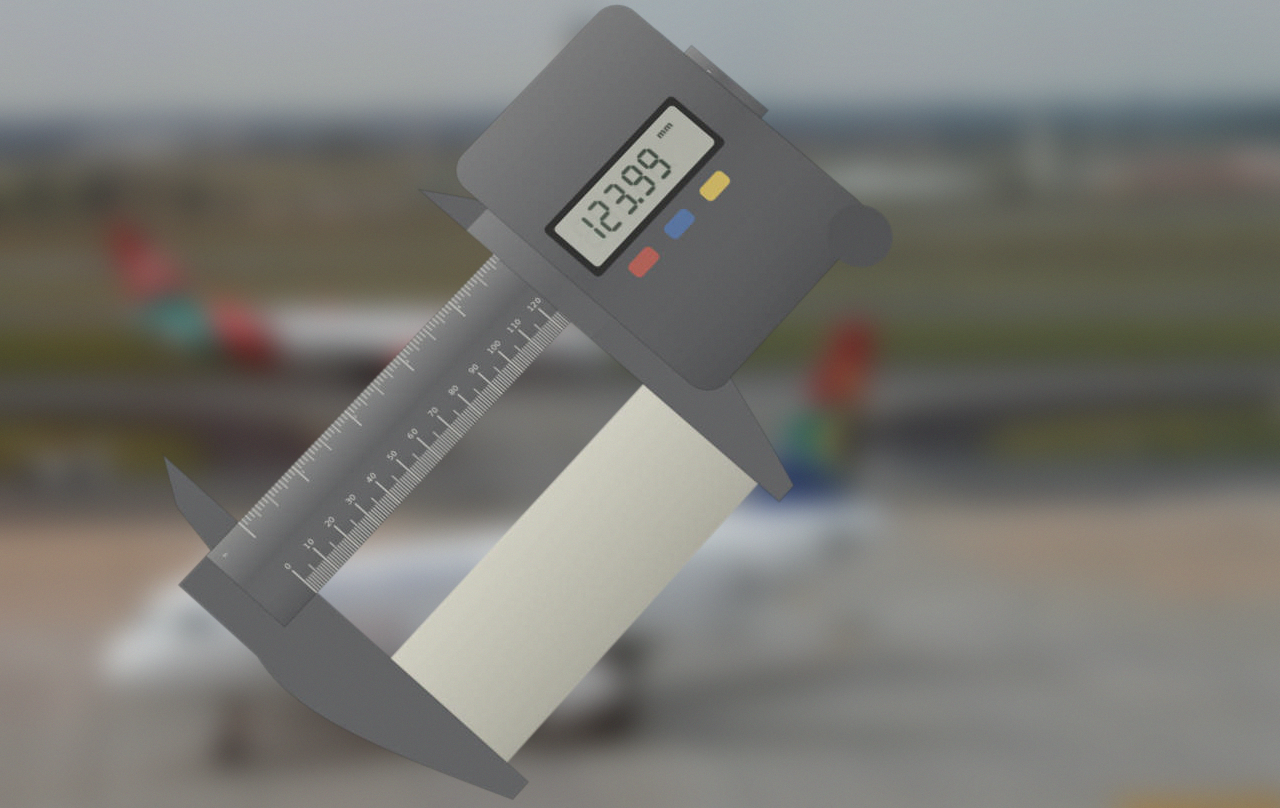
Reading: 123.99 mm
